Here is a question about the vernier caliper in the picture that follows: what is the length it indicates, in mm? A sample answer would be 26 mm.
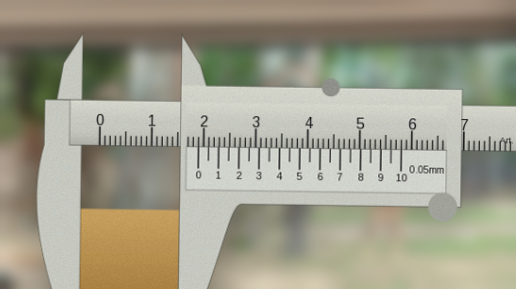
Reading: 19.0 mm
